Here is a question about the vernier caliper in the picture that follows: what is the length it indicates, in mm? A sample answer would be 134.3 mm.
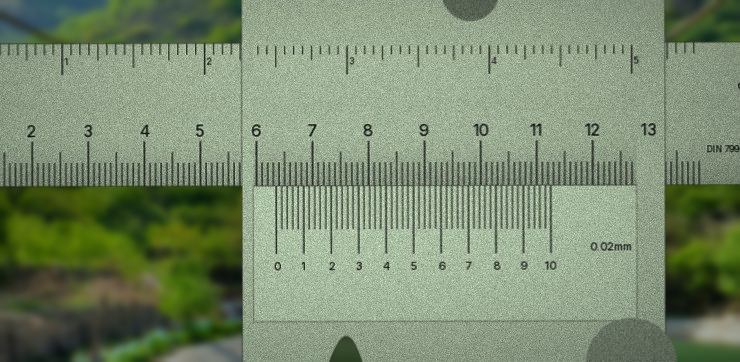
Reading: 63.5 mm
